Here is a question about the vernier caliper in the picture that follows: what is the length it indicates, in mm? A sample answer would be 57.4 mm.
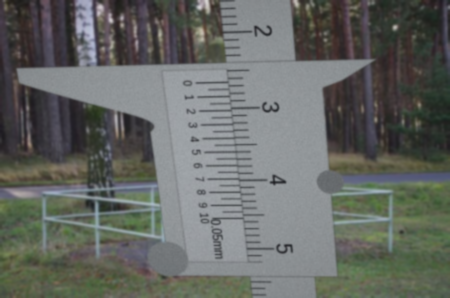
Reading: 26.5 mm
